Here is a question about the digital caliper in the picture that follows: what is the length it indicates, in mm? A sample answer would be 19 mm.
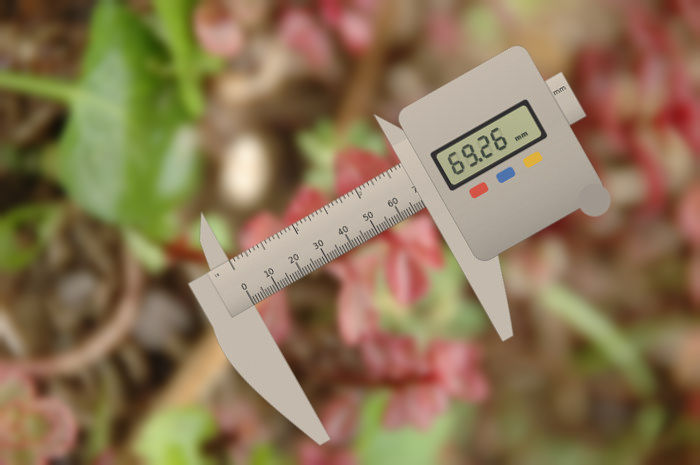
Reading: 69.26 mm
